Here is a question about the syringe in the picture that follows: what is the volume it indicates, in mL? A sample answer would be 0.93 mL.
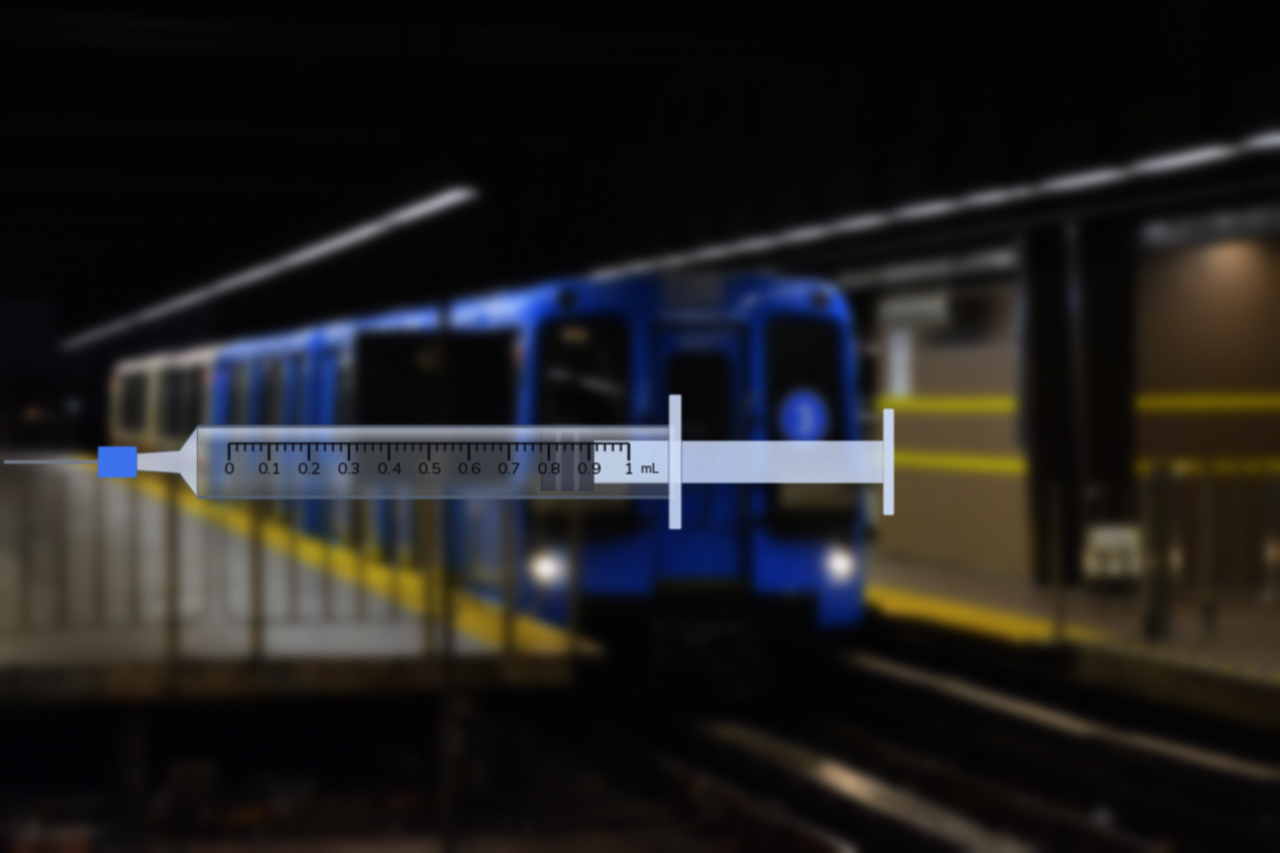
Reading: 0.78 mL
